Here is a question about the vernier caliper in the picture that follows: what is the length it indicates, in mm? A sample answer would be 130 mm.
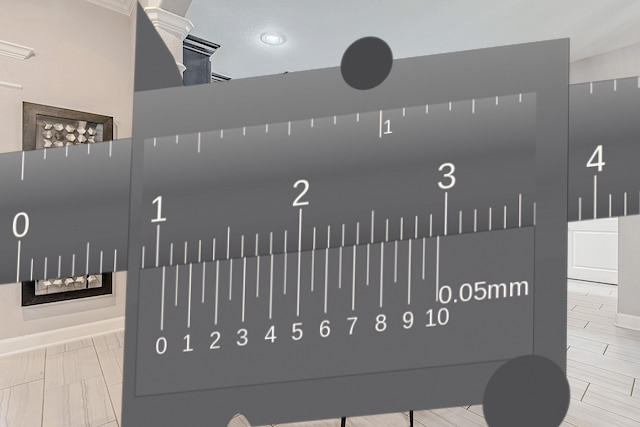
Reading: 10.5 mm
